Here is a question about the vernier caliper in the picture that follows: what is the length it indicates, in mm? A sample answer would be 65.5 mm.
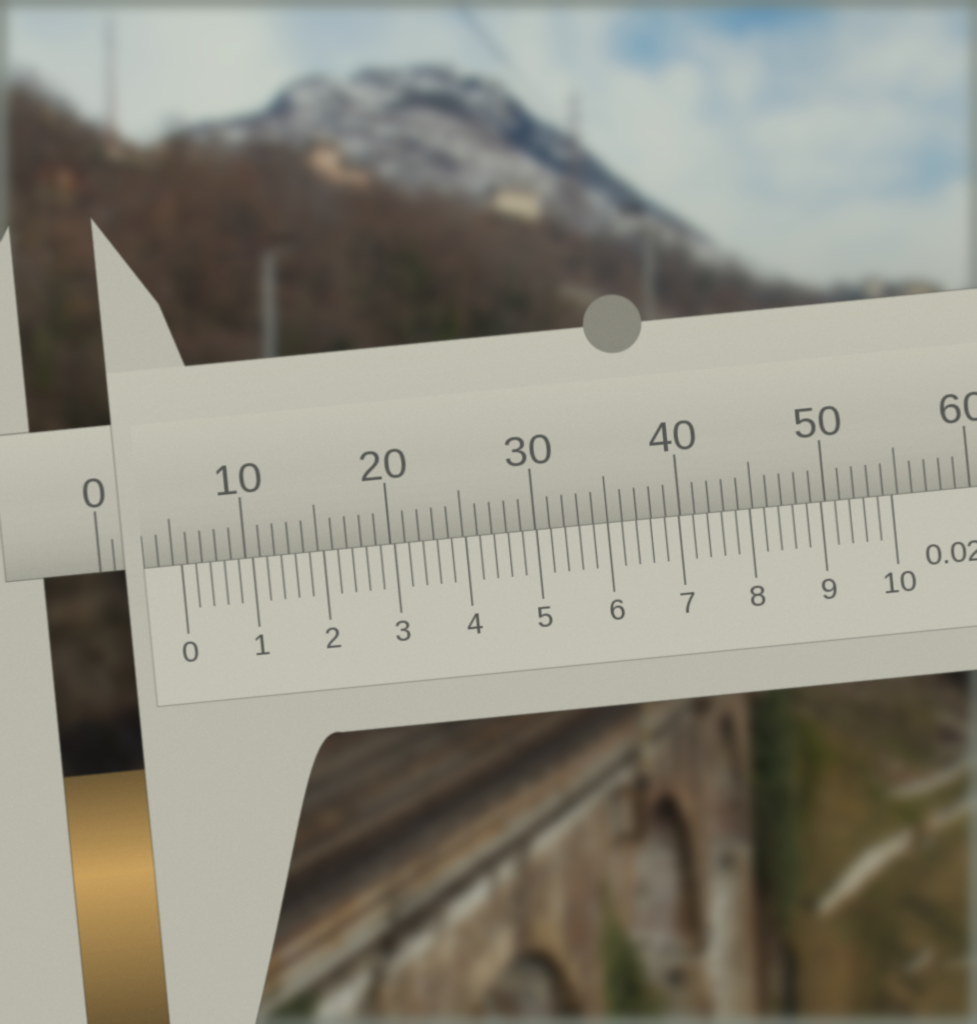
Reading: 5.6 mm
